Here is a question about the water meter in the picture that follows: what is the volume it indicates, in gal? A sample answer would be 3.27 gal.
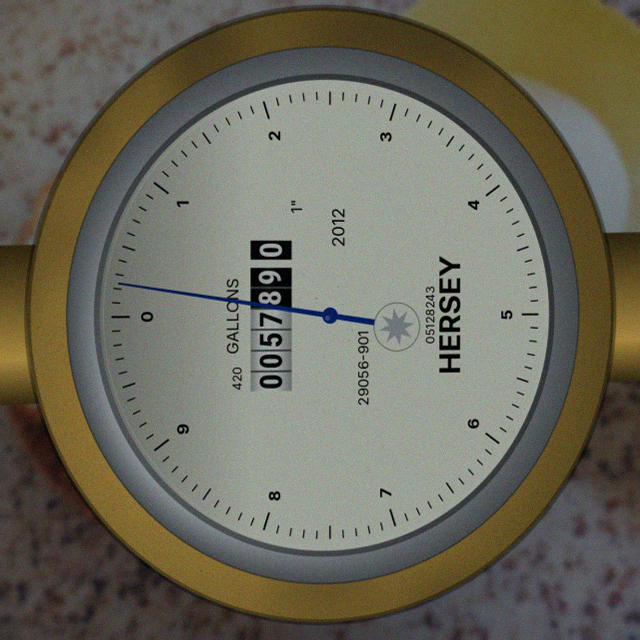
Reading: 57890.2 gal
